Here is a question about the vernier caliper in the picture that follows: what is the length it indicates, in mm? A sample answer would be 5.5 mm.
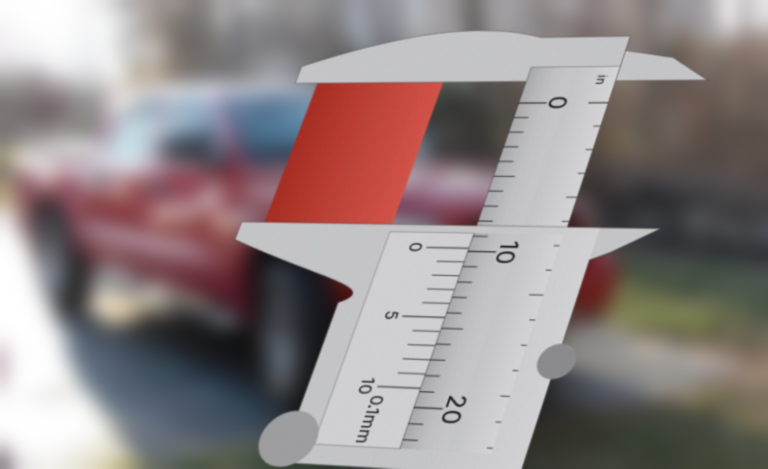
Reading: 9.8 mm
